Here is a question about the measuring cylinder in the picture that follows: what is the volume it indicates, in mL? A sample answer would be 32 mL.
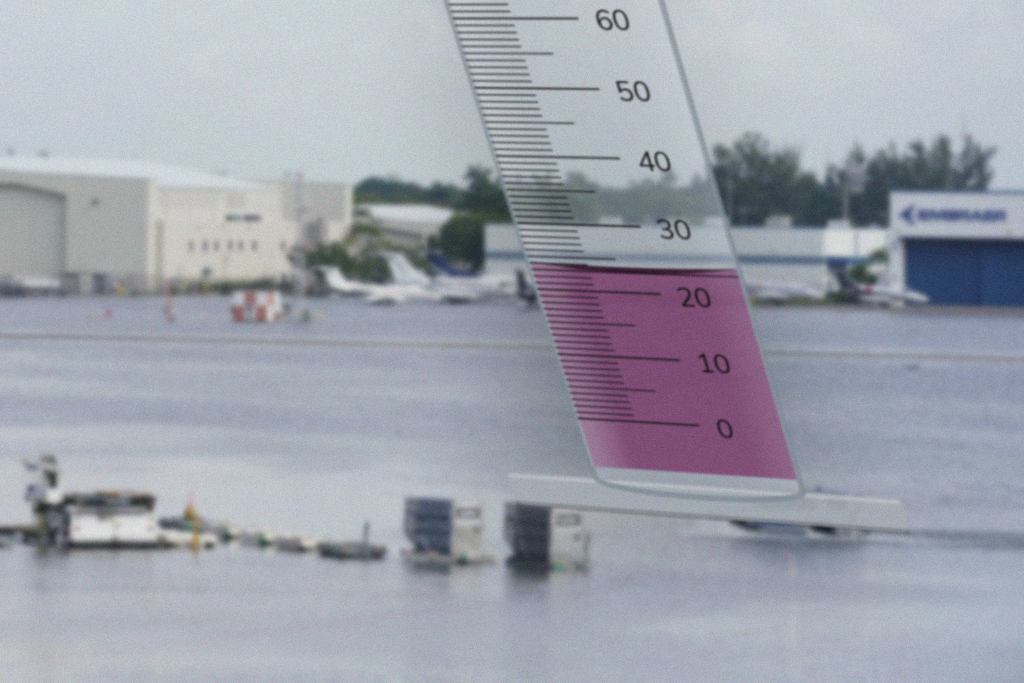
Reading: 23 mL
